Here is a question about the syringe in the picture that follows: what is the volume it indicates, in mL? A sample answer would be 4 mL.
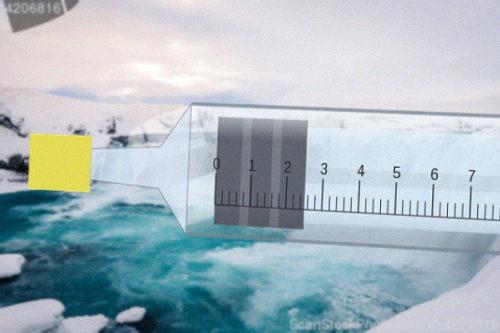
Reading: 0 mL
